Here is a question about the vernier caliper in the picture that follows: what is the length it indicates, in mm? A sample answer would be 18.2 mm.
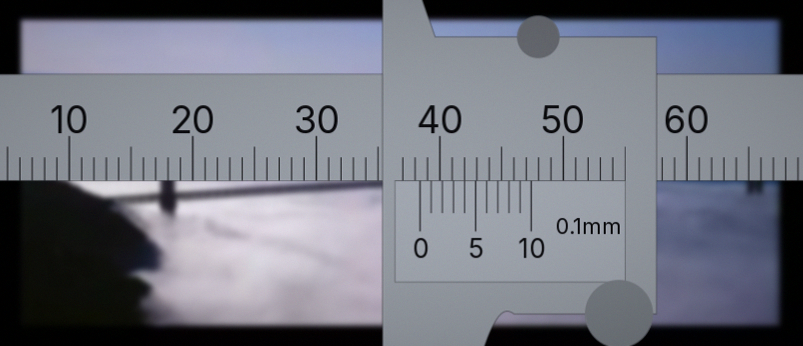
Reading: 38.4 mm
